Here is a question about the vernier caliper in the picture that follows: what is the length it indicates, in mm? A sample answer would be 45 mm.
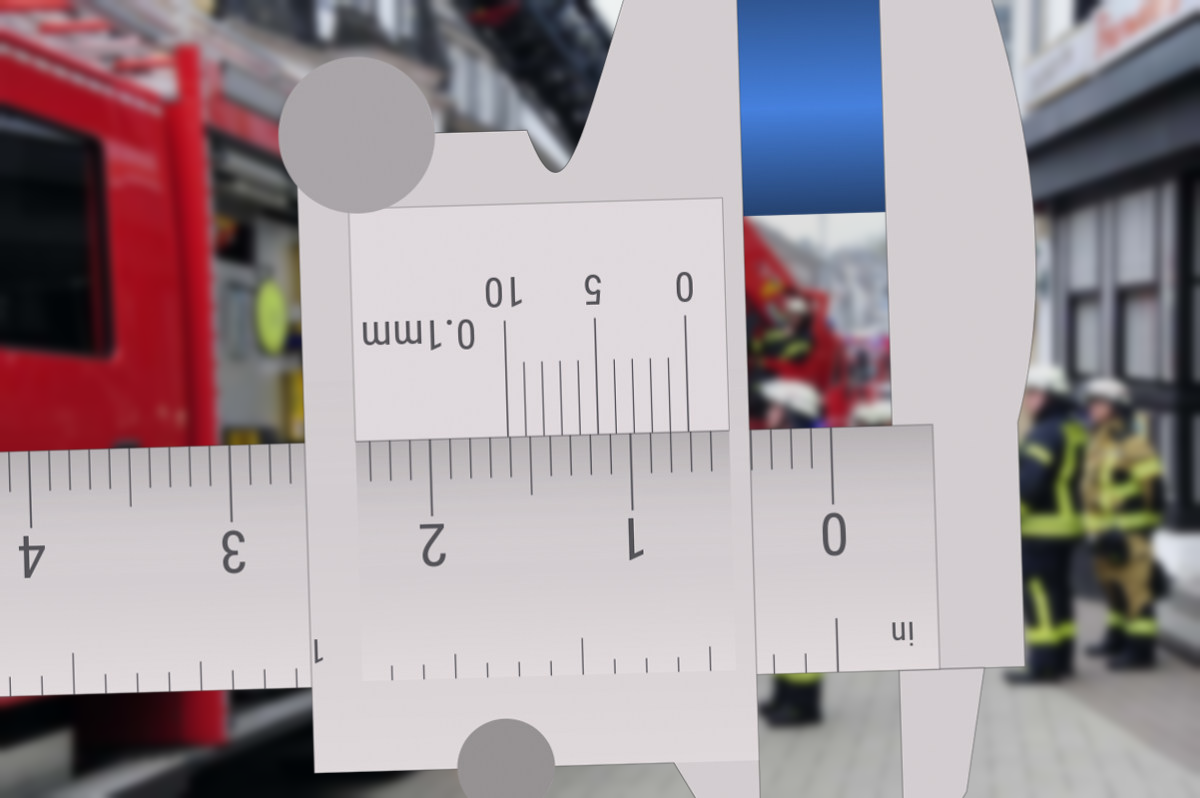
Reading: 7.1 mm
